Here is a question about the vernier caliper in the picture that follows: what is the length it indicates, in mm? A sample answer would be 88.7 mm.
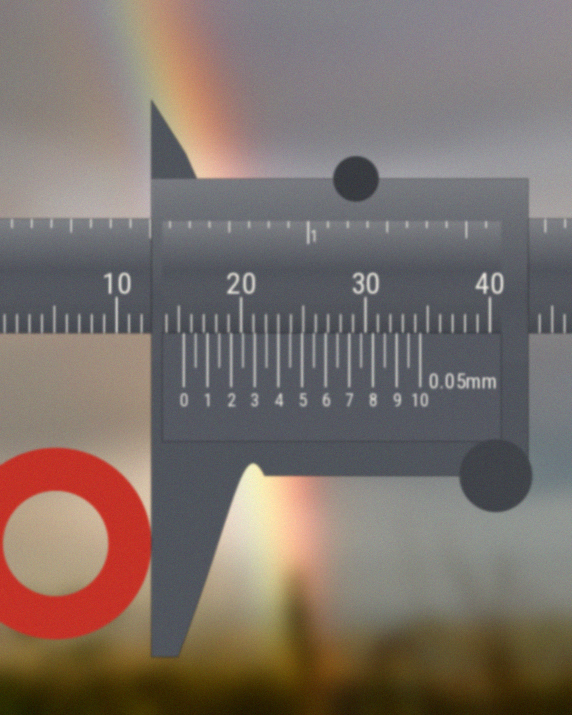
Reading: 15.4 mm
